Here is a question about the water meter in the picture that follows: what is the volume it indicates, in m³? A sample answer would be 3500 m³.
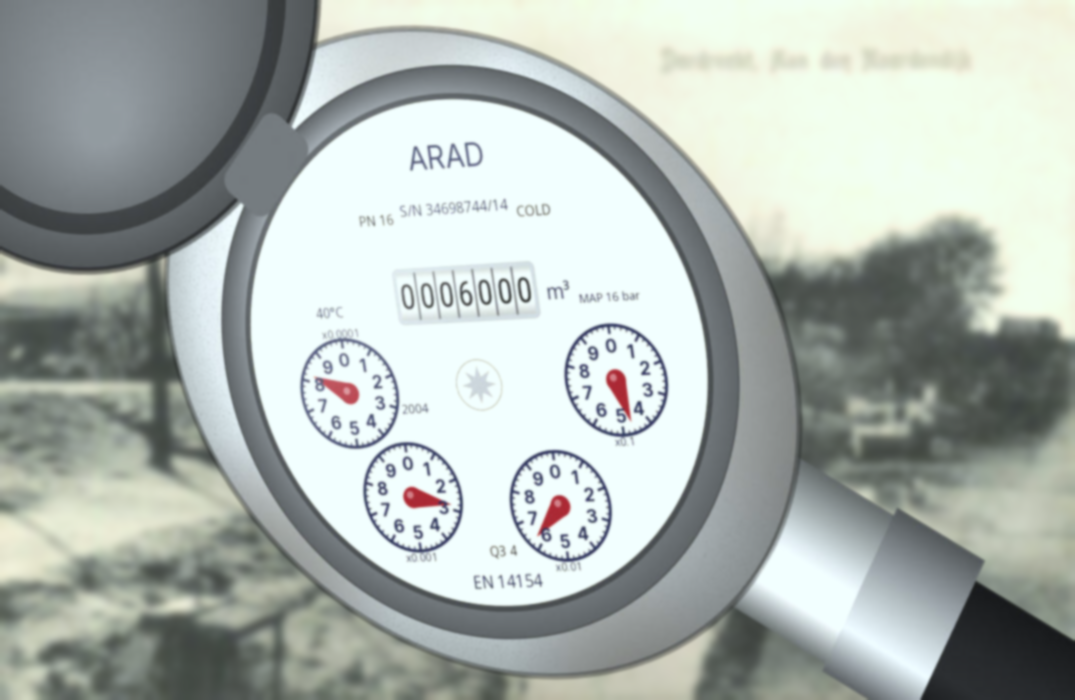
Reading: 6000.4628 m³
